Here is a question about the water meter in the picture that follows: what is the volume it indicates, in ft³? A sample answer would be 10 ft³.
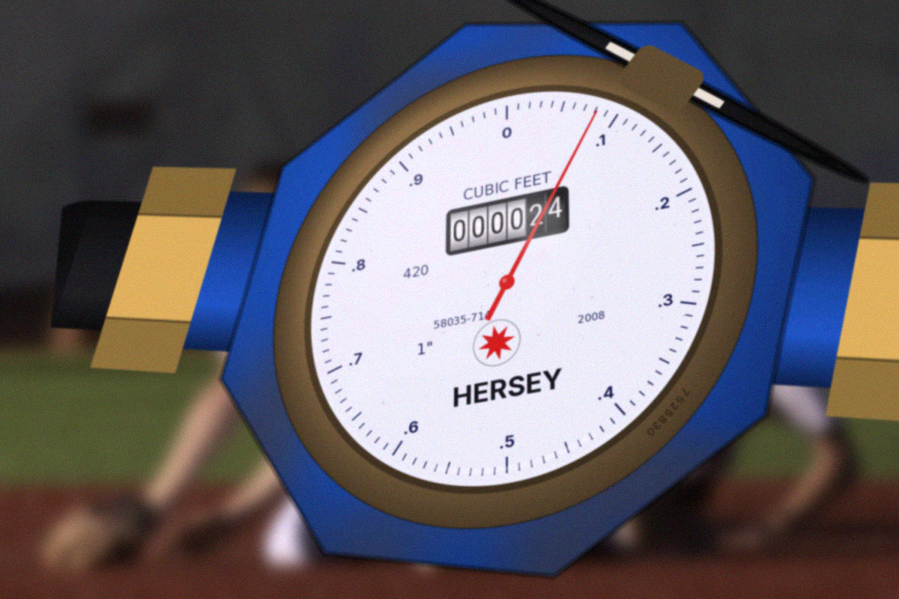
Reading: 24.08 ft³
